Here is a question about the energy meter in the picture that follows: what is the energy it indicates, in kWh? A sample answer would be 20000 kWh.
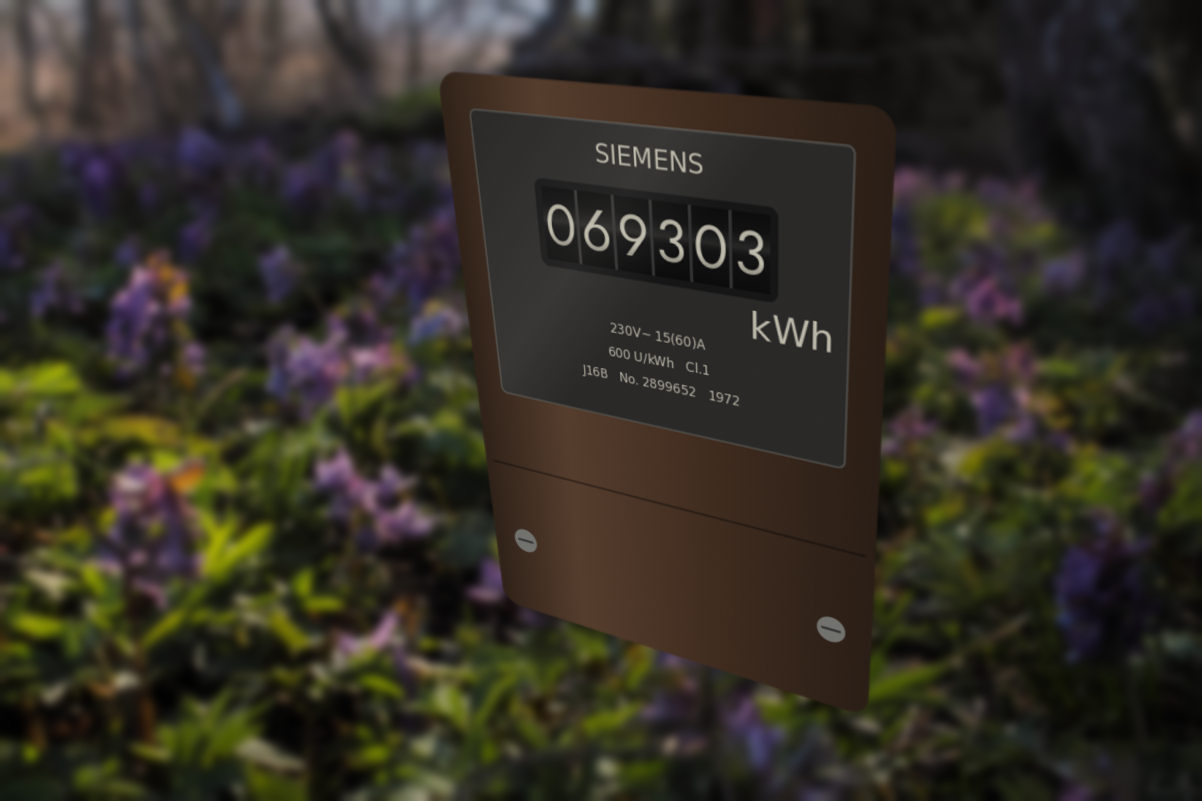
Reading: 69303 kWh
